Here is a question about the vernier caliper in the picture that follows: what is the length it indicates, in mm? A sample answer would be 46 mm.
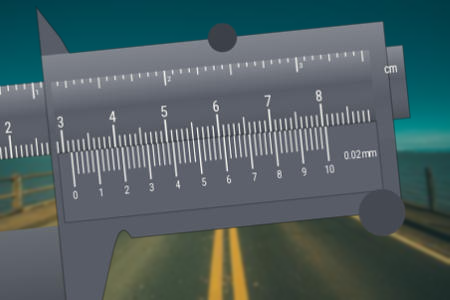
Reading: 31.5 mm
